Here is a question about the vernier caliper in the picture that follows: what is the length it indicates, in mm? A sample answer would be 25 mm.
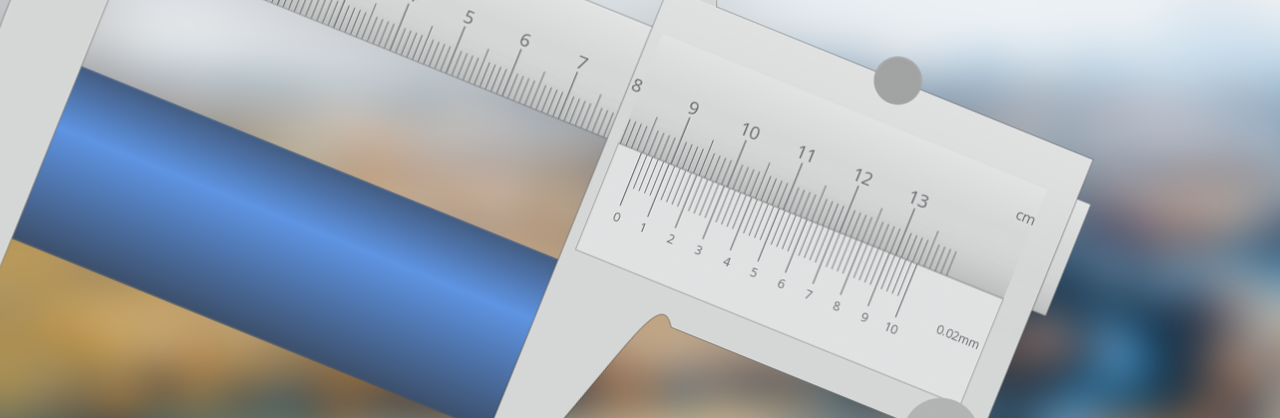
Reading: 84.8 mm
